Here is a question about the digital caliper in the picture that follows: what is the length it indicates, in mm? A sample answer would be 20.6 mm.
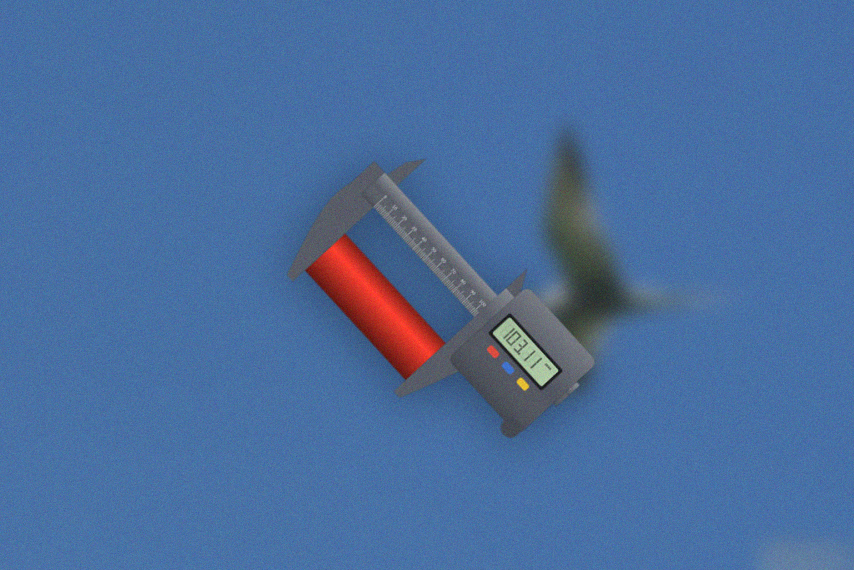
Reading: 103.11 mm
